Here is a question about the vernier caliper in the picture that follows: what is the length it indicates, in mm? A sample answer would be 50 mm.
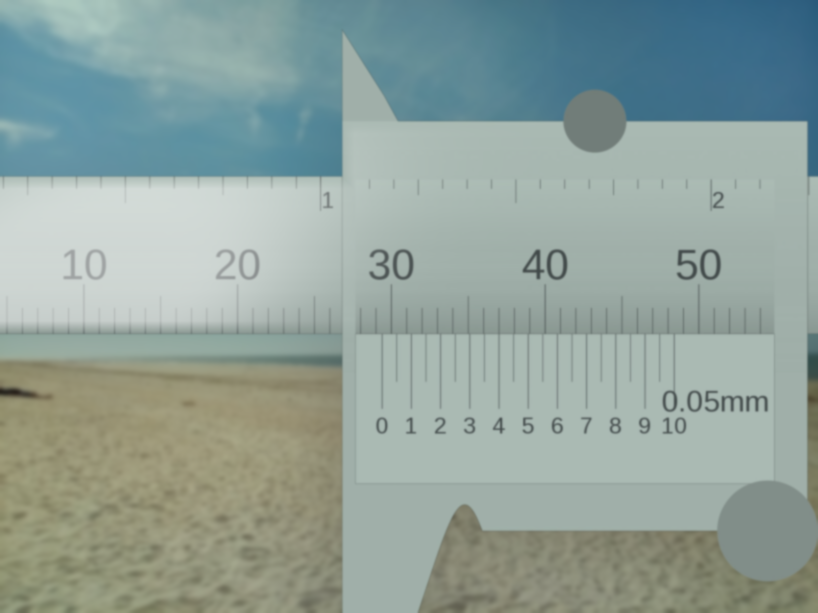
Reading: 29.4 mm
